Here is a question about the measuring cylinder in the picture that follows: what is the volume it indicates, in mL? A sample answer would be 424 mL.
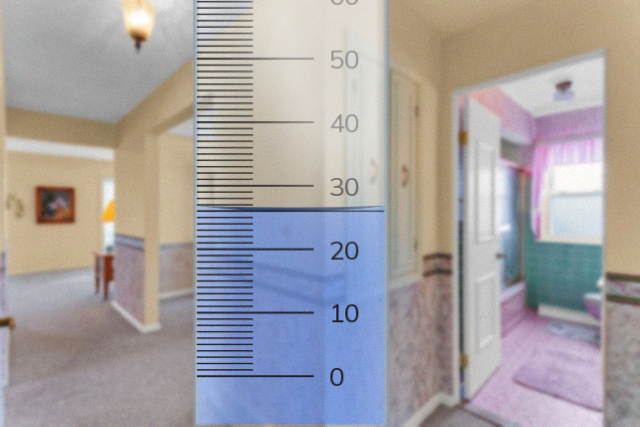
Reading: 26 mL
